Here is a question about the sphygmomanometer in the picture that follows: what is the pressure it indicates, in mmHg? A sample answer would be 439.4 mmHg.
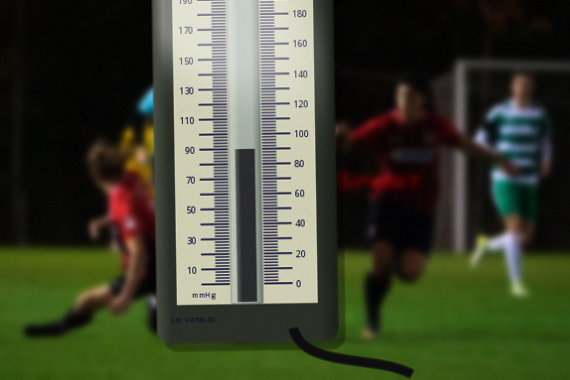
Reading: 90 mmHg
